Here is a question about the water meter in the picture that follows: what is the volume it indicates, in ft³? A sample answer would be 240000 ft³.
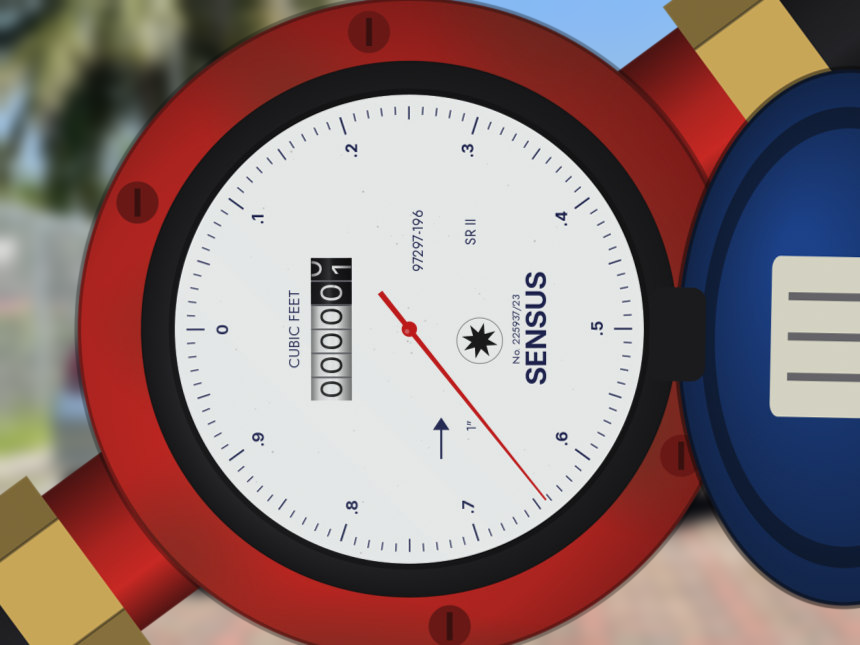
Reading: 0.64 ft³
